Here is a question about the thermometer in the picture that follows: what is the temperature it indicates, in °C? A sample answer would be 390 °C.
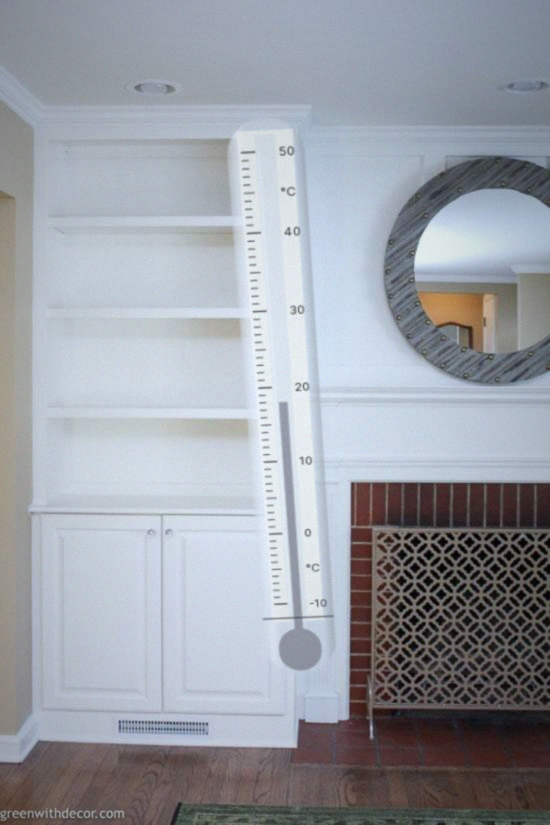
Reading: 18 °C
